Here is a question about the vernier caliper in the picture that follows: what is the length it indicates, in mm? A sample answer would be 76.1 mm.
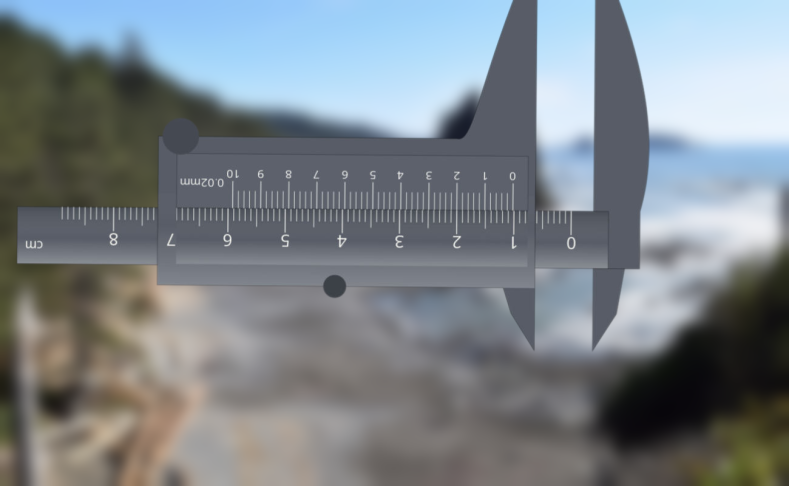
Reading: 10.2 mm
